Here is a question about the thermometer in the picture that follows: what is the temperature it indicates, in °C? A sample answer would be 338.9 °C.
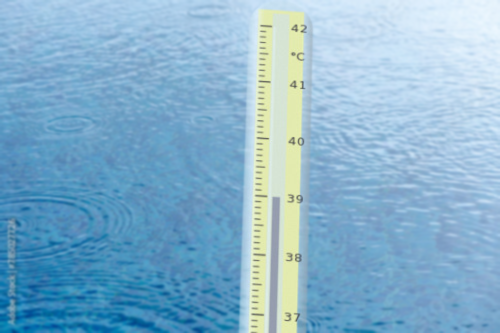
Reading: 39 °C
